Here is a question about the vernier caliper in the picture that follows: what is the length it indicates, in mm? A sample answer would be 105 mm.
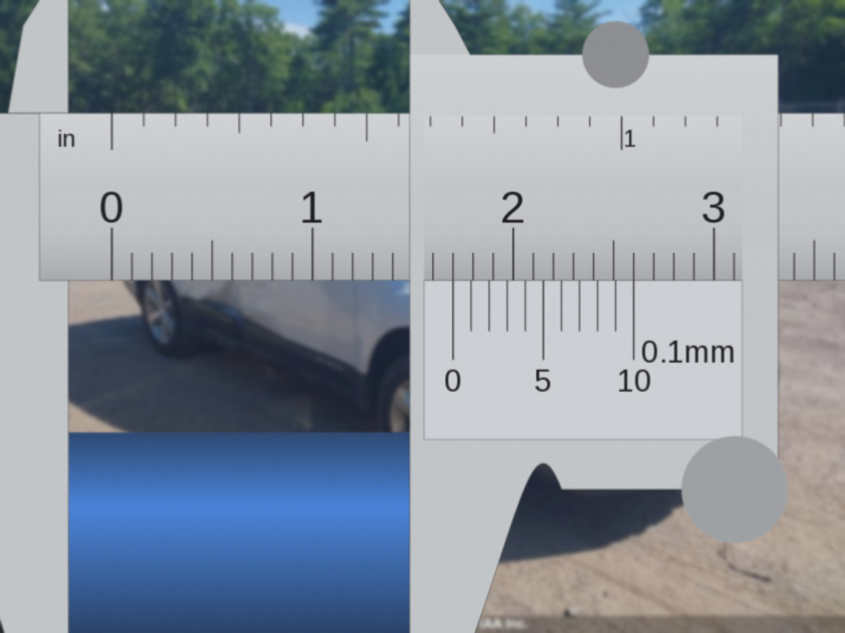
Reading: 17.0 mm
